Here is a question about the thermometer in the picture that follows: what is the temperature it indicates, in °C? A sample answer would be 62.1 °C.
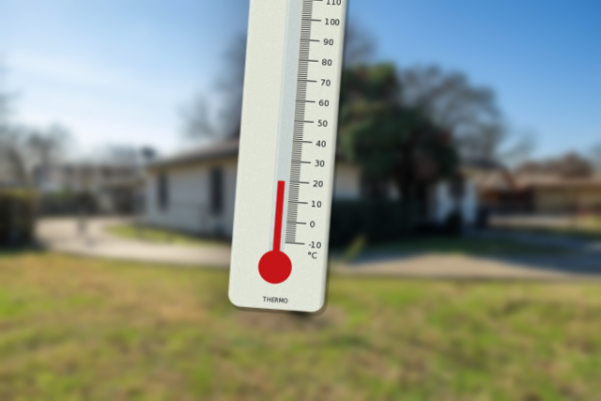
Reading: 20 °C
